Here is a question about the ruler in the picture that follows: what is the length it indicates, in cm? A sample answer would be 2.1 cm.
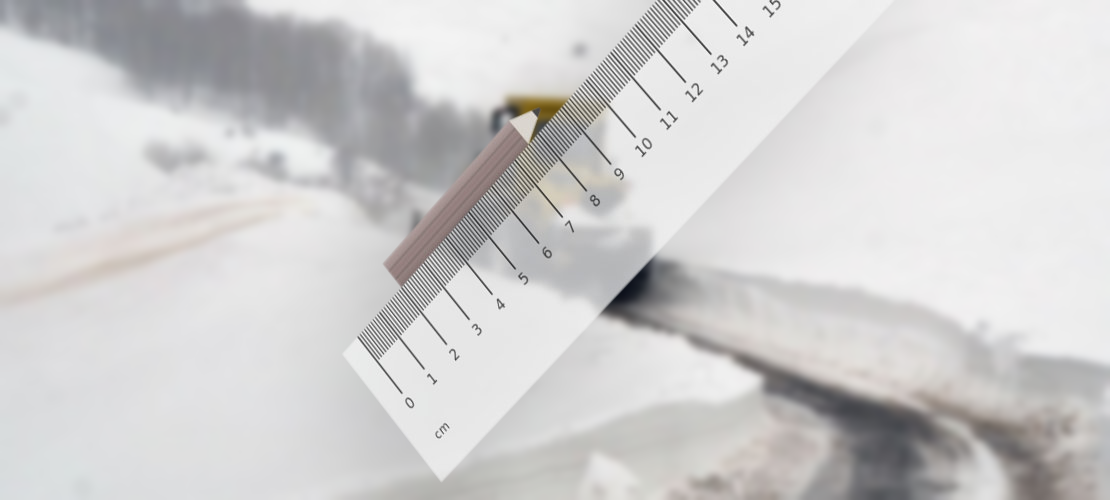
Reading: 6.5 cm
